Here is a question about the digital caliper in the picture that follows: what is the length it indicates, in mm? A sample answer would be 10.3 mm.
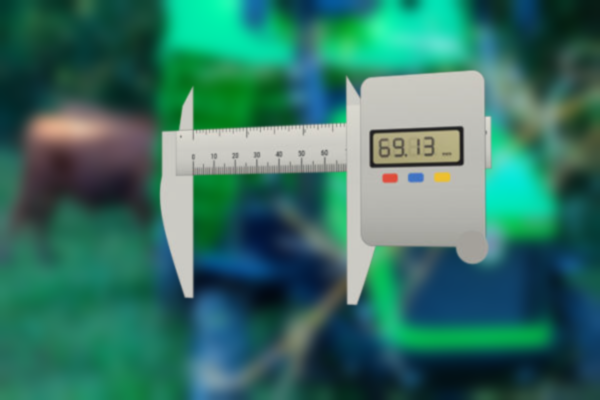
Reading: 69.13 mm
